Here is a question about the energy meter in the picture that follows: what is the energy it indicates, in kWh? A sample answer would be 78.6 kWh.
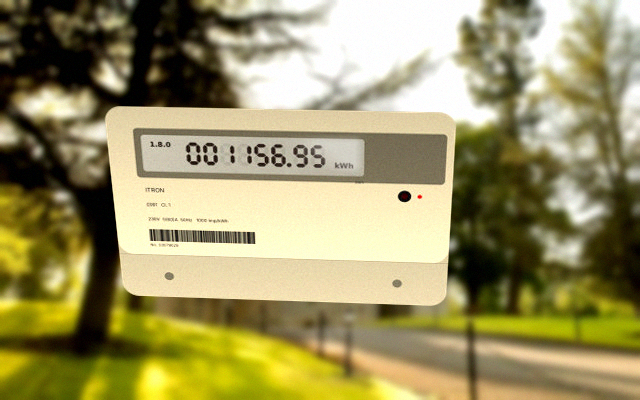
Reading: 1156.95 kWh
